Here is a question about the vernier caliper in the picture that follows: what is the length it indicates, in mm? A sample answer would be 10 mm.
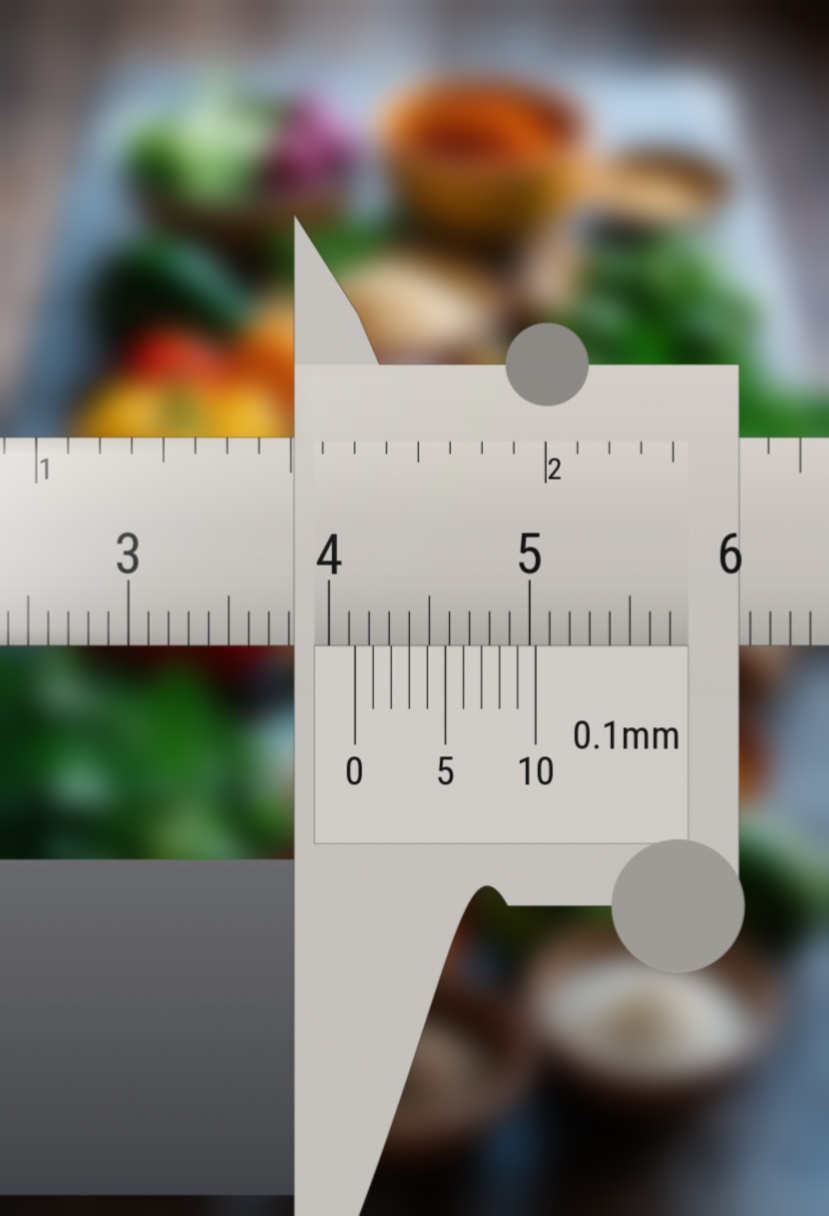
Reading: 41.3 mm
